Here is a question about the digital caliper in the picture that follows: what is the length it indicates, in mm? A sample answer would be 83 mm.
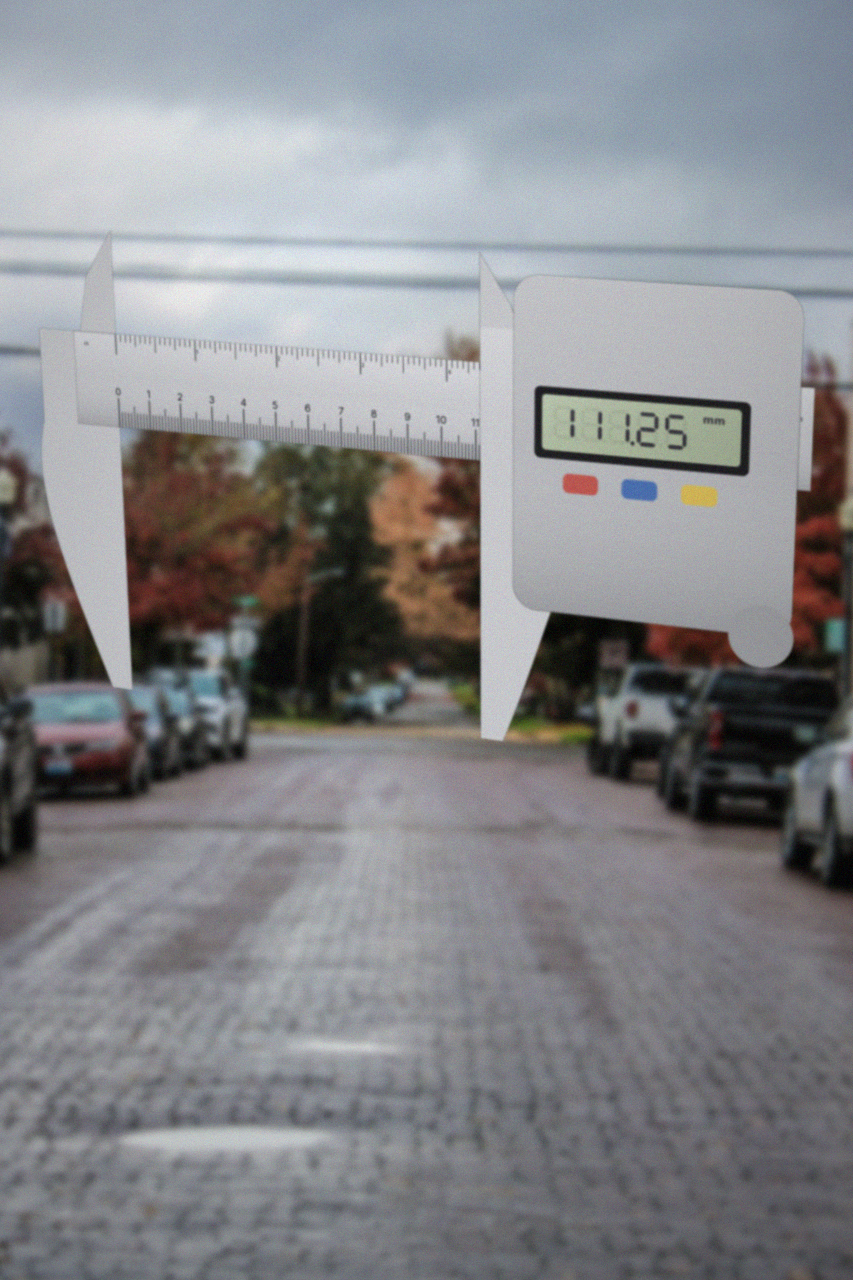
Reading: 111.25 mm
